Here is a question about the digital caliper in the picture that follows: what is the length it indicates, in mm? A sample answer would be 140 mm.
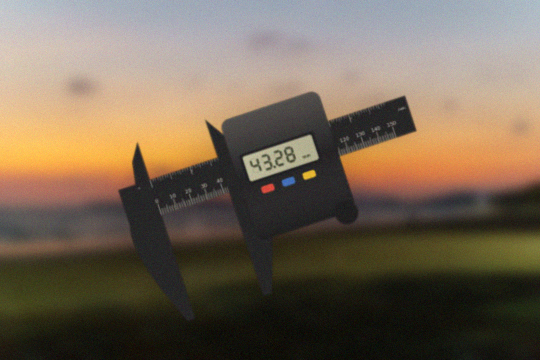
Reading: 43.28 mm
